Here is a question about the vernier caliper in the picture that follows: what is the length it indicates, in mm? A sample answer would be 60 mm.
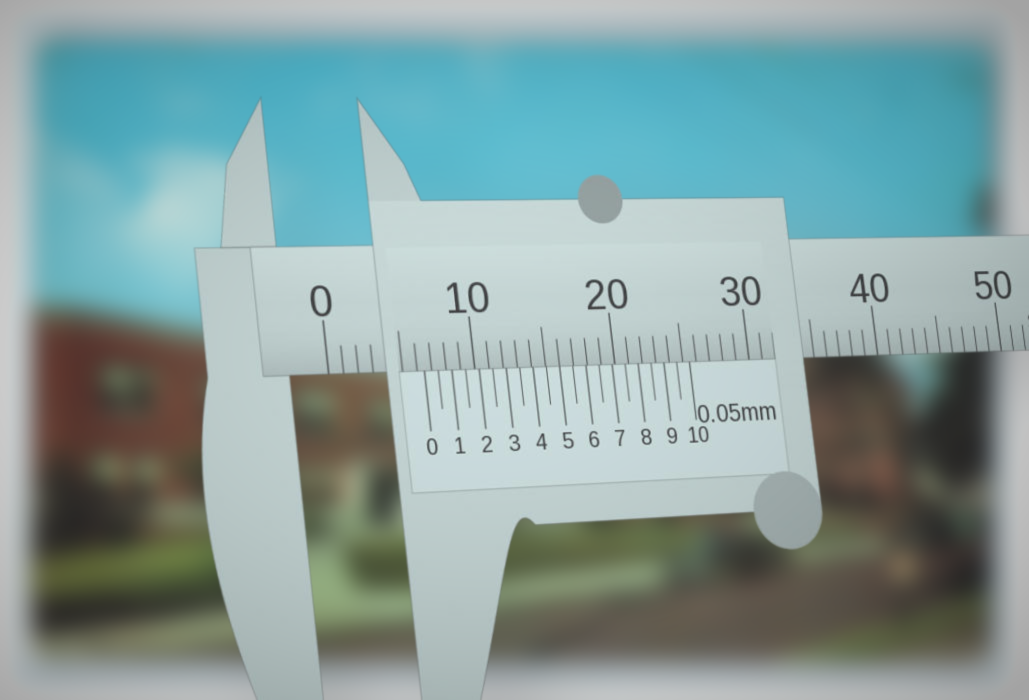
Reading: 6.5 mm
